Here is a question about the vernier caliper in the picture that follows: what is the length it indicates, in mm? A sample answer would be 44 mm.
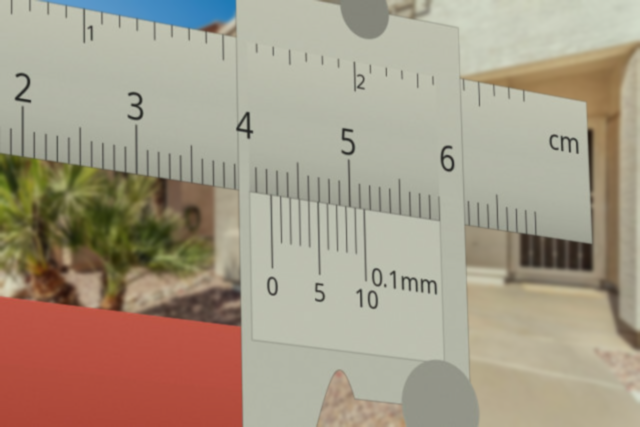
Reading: 42.4 mm
